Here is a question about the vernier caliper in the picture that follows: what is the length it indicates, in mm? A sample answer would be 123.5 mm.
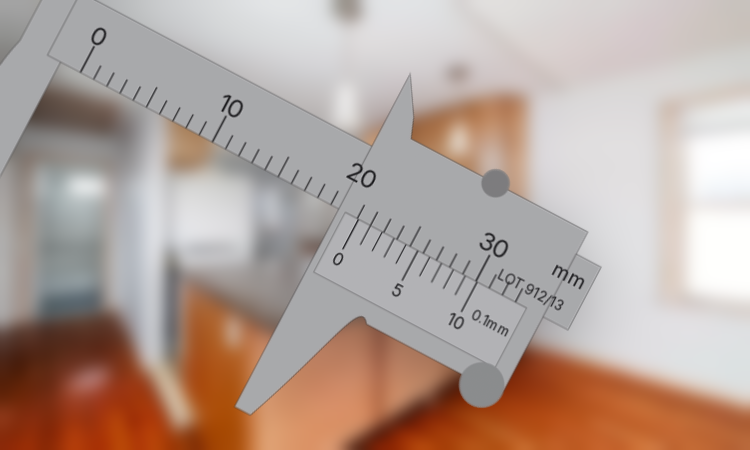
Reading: 21.1 mm
